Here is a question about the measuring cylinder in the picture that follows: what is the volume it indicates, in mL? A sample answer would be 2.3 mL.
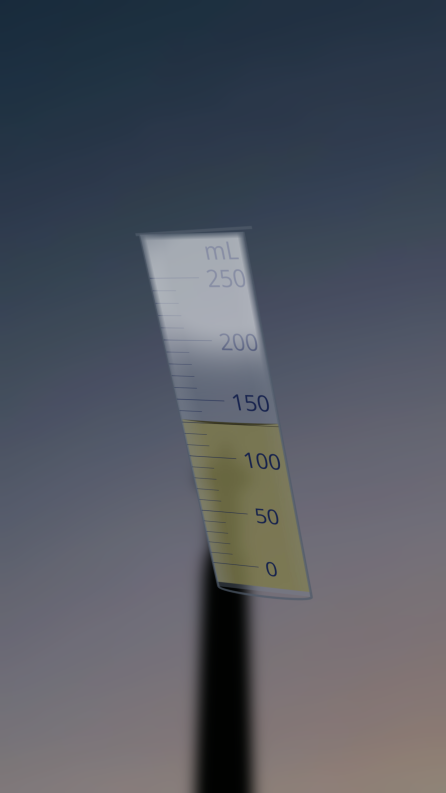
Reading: 130 mL
